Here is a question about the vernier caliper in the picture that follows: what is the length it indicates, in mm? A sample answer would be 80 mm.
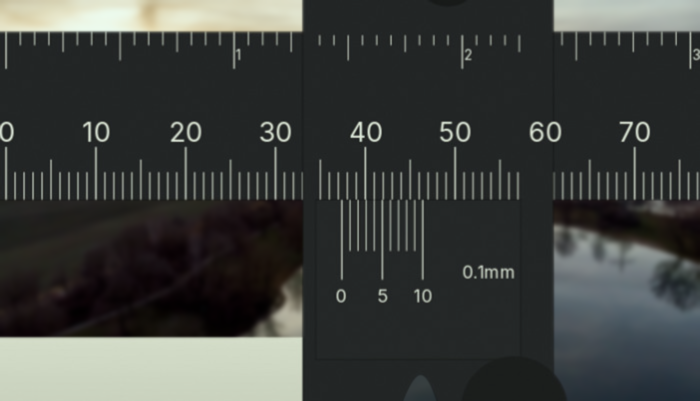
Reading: 37.4 mm
